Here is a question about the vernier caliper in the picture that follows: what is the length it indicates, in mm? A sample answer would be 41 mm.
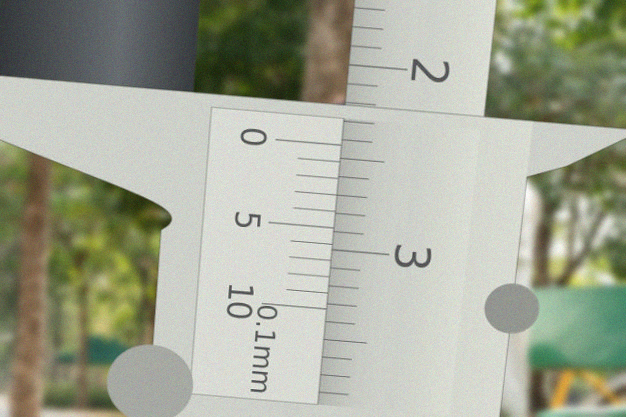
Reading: 24.3 mm
